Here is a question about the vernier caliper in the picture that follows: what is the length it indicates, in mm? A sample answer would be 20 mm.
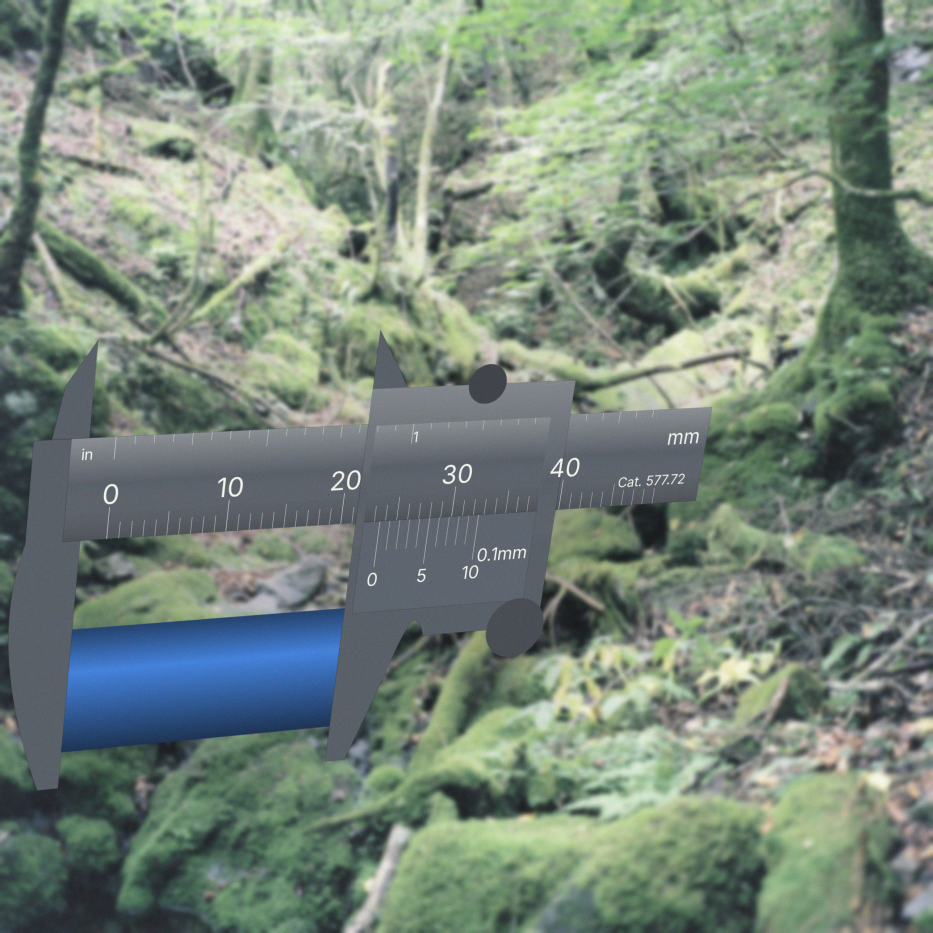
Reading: 23.5 mm
